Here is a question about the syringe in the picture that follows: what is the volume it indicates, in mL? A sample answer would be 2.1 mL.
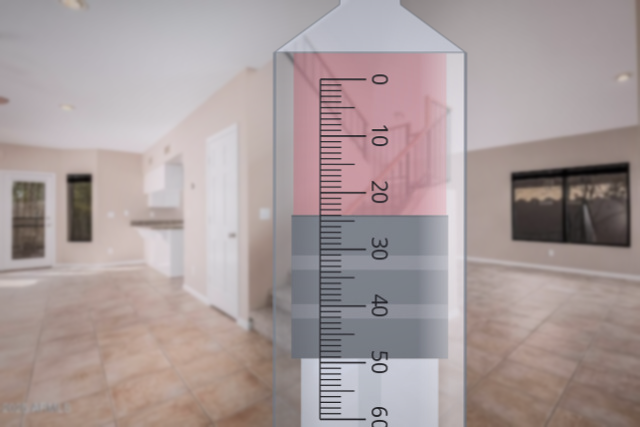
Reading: 24 mL
